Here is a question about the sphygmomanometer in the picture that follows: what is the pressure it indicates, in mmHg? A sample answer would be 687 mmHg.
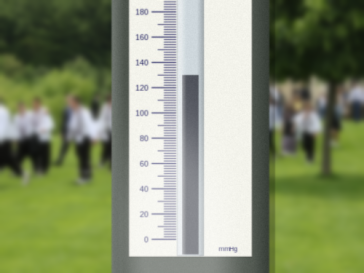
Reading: 130 mmHg
